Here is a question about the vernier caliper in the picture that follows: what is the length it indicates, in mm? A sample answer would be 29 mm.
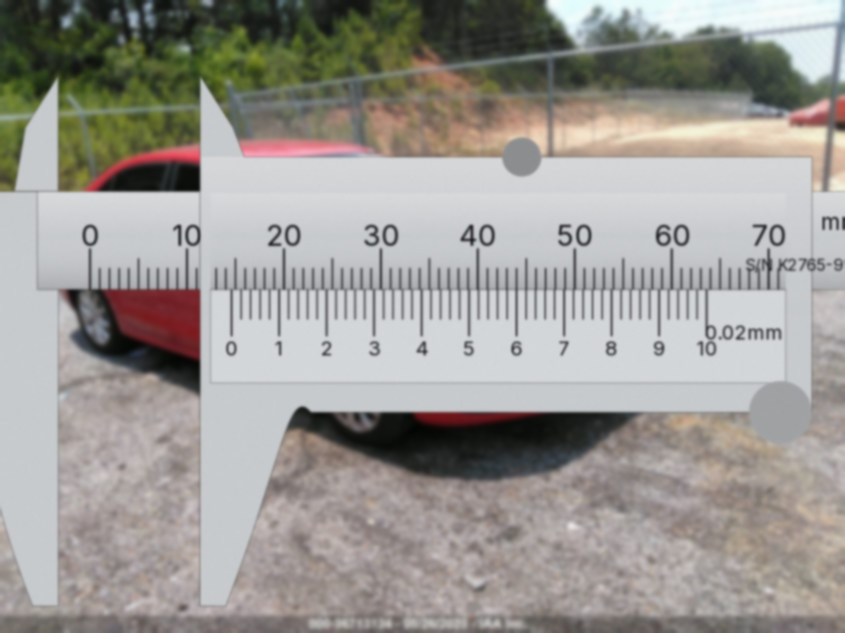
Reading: 14.6 mm
